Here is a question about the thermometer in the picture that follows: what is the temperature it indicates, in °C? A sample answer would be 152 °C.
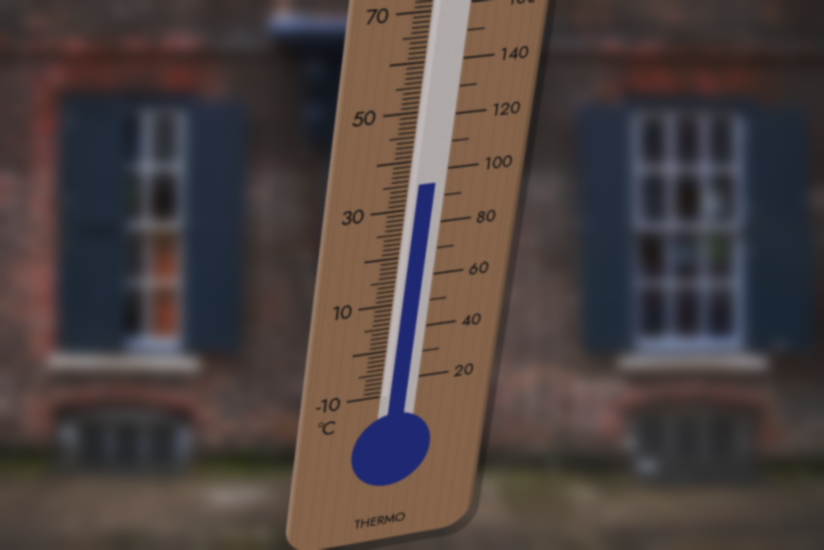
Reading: 35 °C
